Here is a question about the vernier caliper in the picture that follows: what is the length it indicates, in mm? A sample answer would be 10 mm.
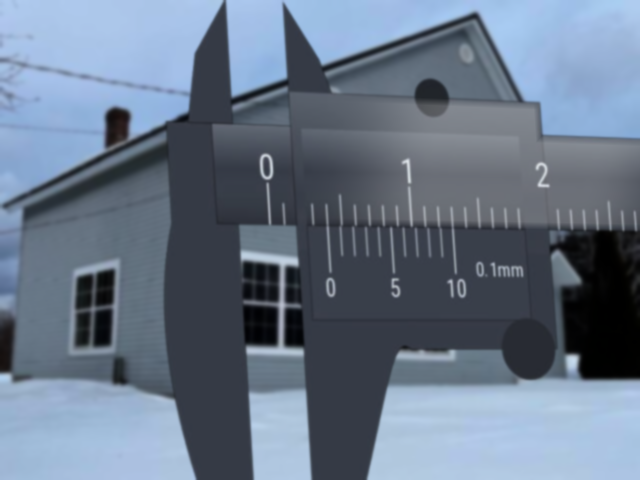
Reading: 4.0 mm
